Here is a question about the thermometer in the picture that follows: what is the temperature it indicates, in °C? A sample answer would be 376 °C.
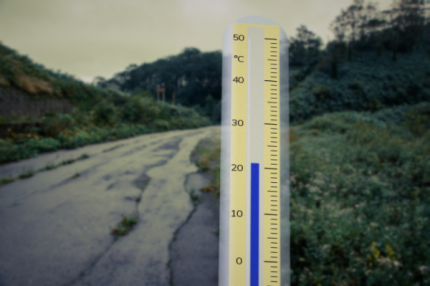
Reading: 21 °C
